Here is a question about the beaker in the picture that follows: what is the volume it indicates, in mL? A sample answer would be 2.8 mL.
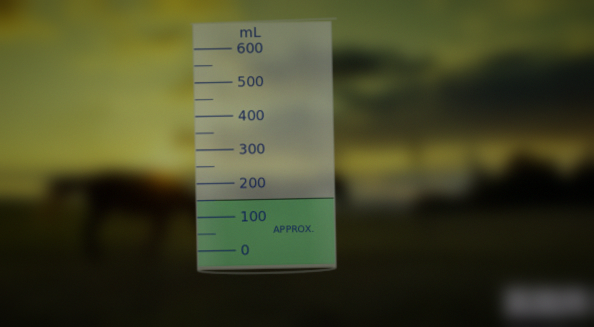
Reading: 150 mL
